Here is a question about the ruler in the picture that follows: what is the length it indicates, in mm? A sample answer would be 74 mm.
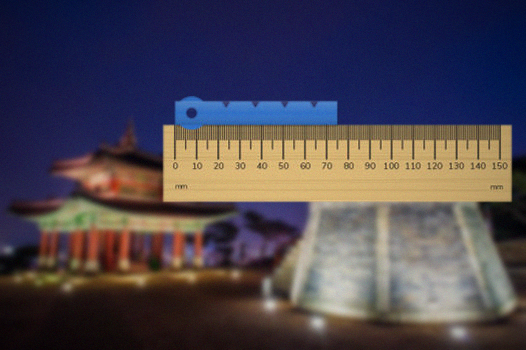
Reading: 75 mm
